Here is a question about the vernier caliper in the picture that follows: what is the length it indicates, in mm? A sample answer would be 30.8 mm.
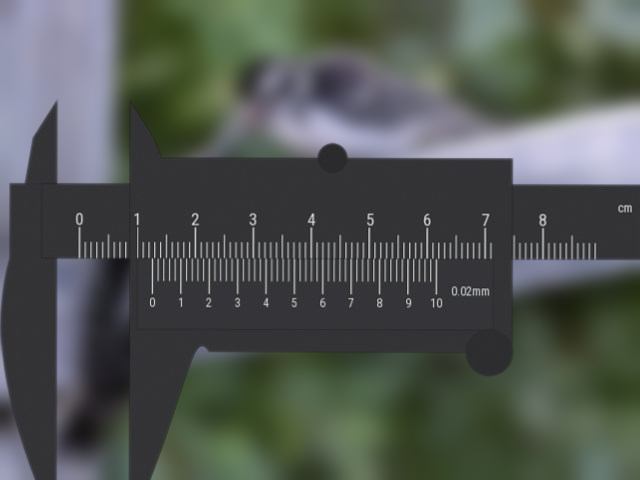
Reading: 12.6 mm
